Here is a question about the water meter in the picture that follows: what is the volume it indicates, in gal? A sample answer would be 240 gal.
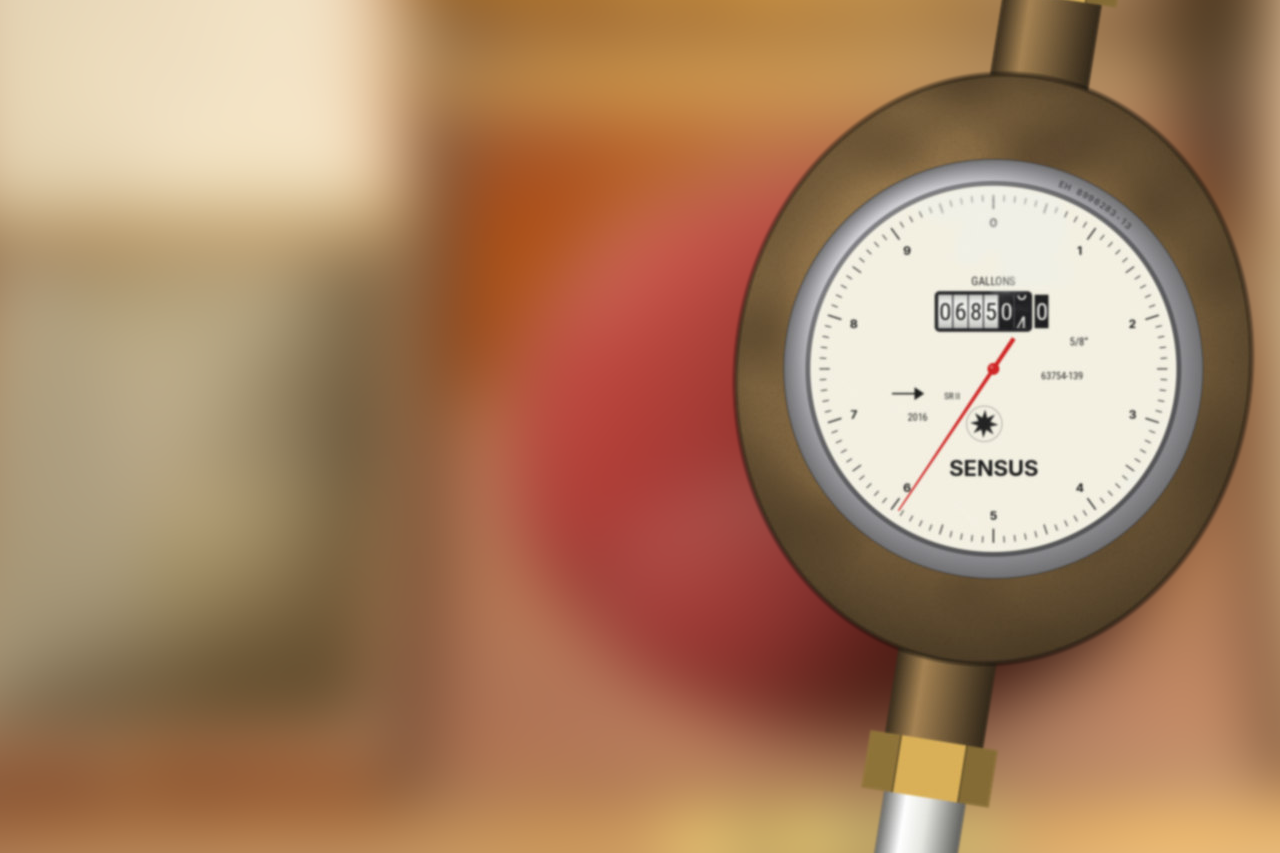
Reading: 685035.9 gal
